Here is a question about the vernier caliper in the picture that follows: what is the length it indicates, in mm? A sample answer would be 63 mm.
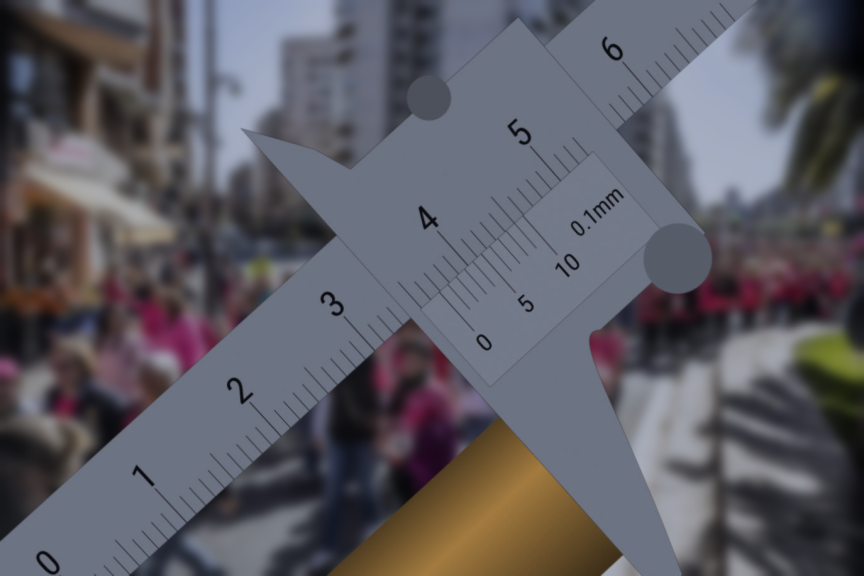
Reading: 36.9 mm
